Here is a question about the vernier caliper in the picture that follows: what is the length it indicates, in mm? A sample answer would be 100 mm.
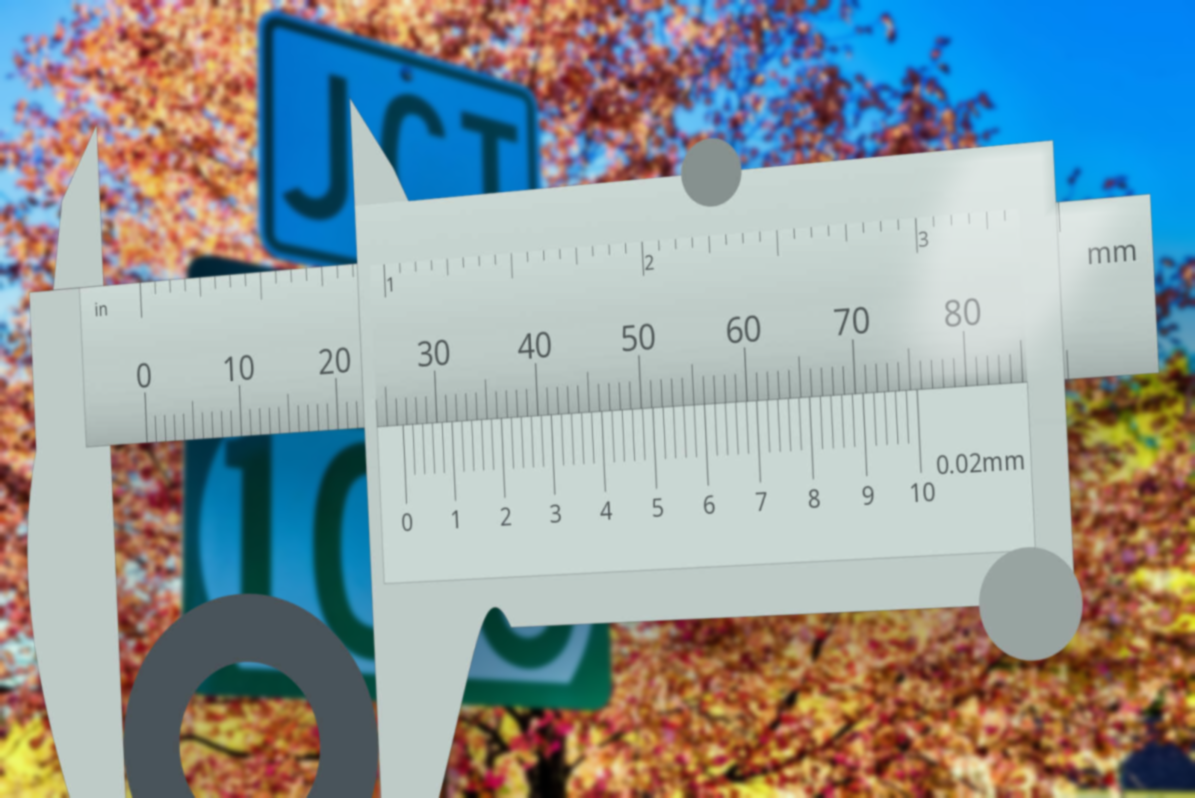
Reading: 26.6 mm
